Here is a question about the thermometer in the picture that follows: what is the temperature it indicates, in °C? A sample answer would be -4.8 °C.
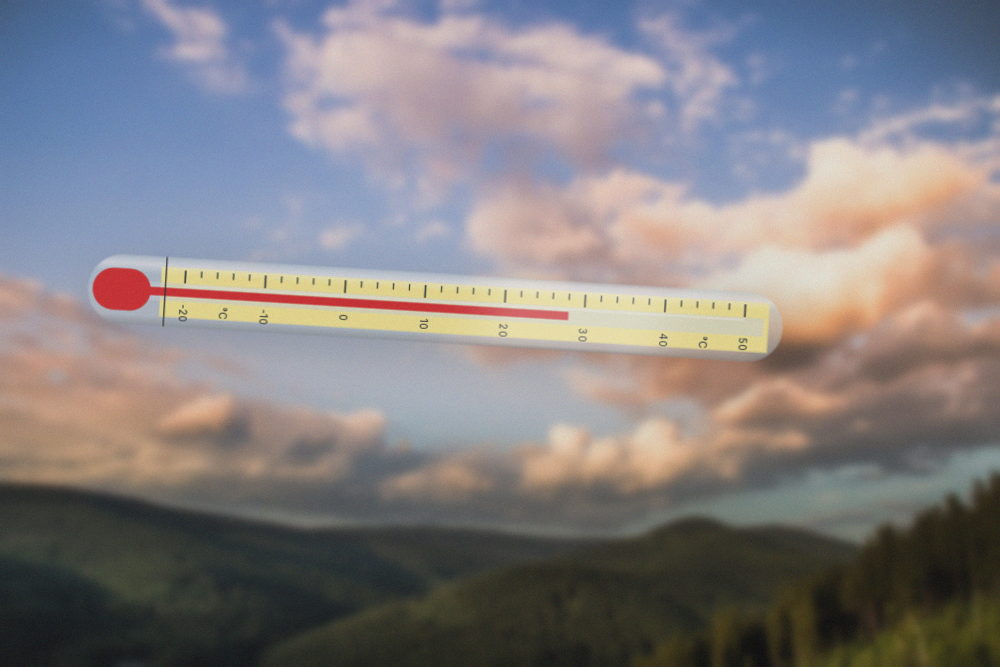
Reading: 28 °C
